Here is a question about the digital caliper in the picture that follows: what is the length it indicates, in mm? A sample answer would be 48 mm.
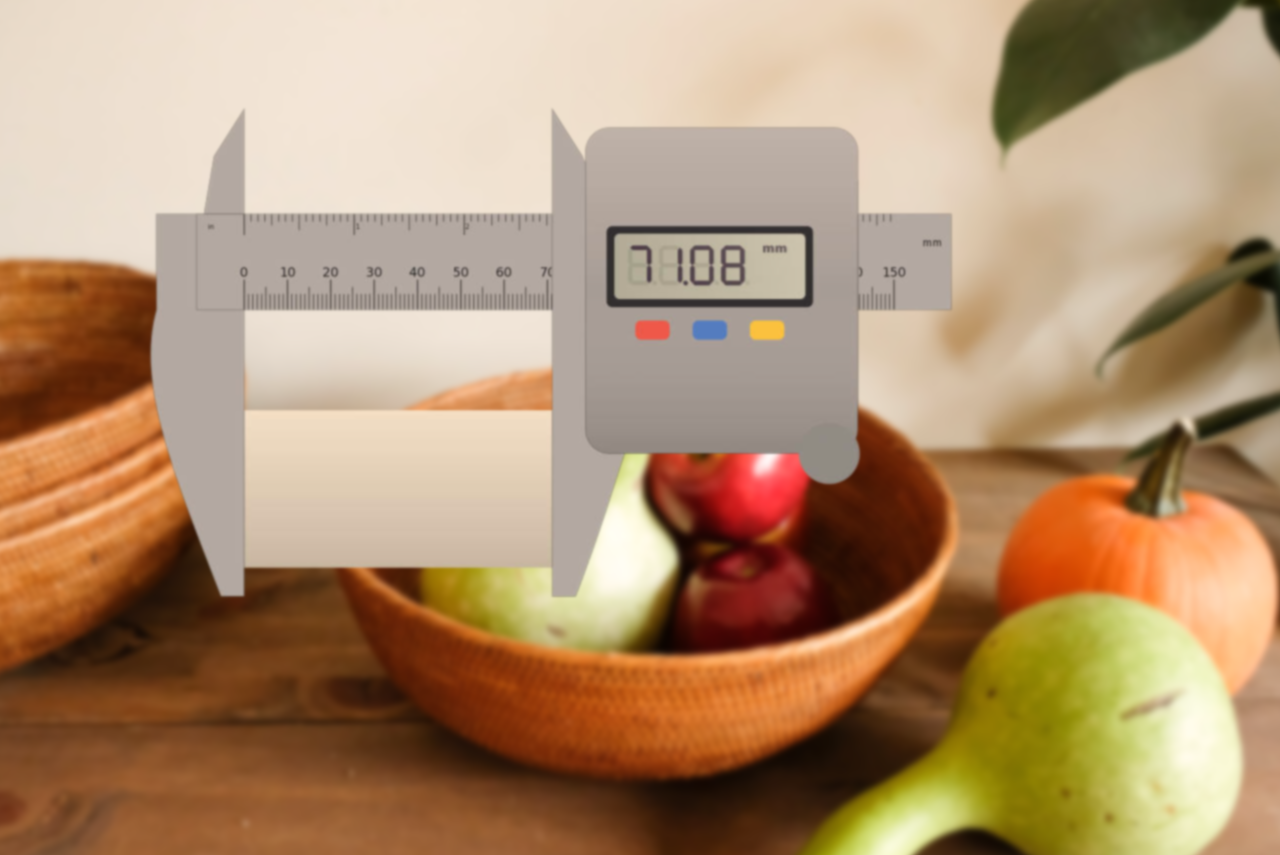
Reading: 71.08 mm
